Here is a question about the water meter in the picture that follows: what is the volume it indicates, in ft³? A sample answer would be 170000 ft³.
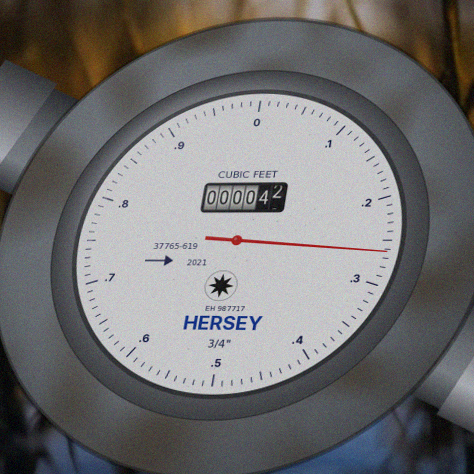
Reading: 42.26 ft³
